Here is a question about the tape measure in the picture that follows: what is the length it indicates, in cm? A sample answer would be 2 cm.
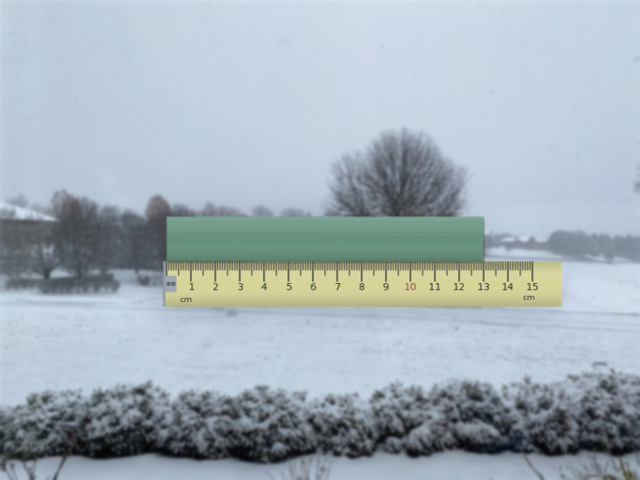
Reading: 13 cm
